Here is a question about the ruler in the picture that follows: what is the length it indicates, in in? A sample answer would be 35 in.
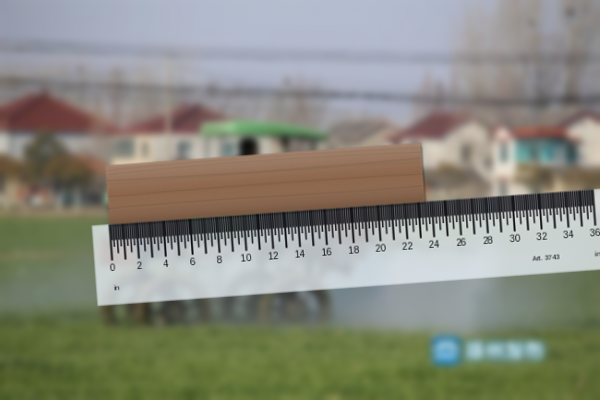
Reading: 23.5 in
